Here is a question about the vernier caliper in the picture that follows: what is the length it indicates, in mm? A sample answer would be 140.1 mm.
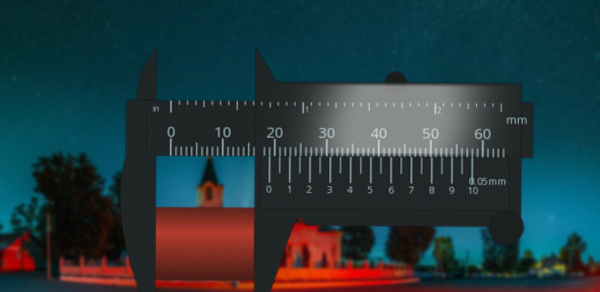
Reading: 19.0 mm
